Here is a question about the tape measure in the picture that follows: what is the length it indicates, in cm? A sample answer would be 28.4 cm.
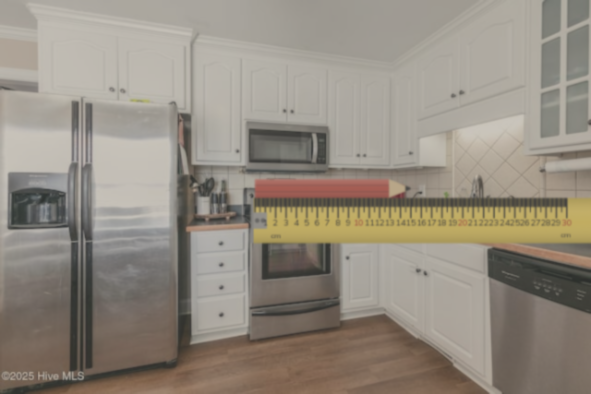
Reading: 15 cm
